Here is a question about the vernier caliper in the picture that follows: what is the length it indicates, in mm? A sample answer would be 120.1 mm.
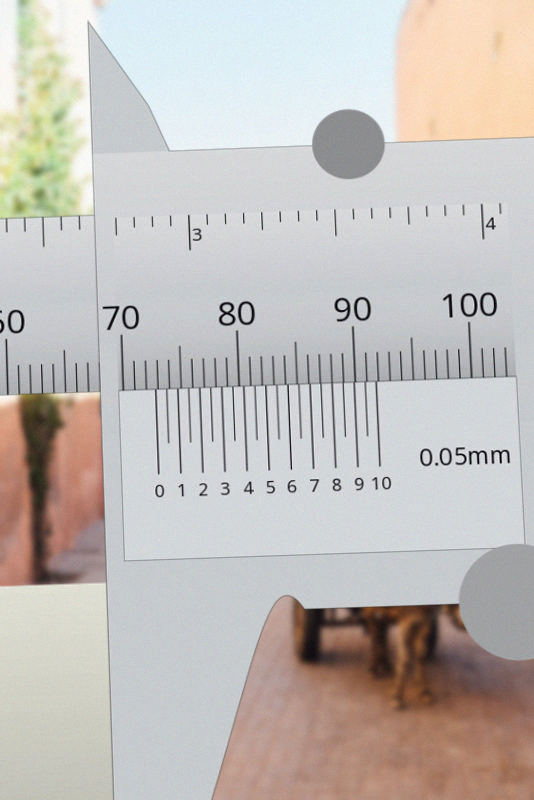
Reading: 72.8 mm
